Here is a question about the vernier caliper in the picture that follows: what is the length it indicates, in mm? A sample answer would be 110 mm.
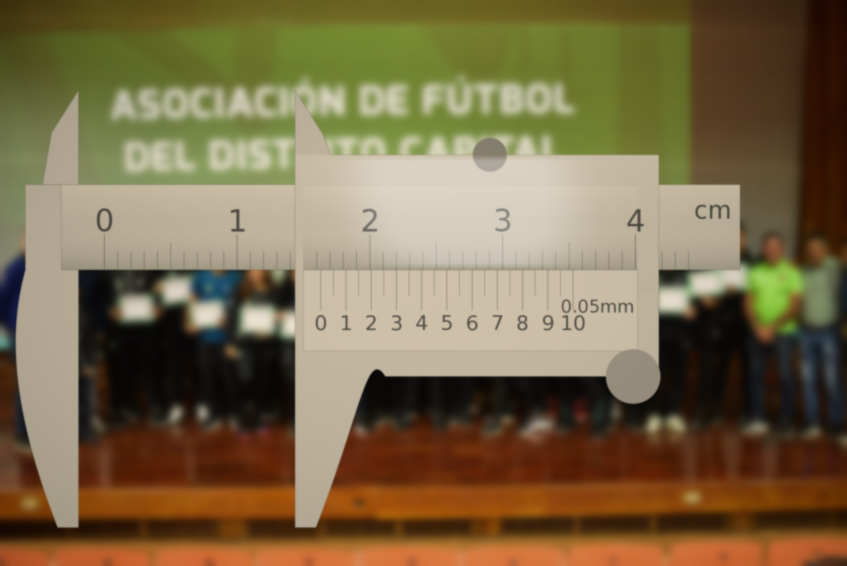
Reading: 16.3 mm
